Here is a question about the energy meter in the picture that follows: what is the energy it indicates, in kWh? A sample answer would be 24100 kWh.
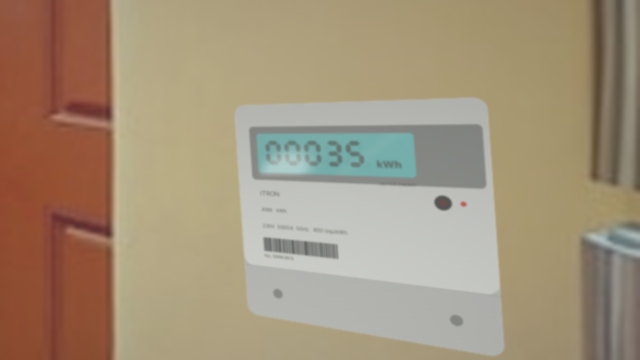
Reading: 35 kWh
